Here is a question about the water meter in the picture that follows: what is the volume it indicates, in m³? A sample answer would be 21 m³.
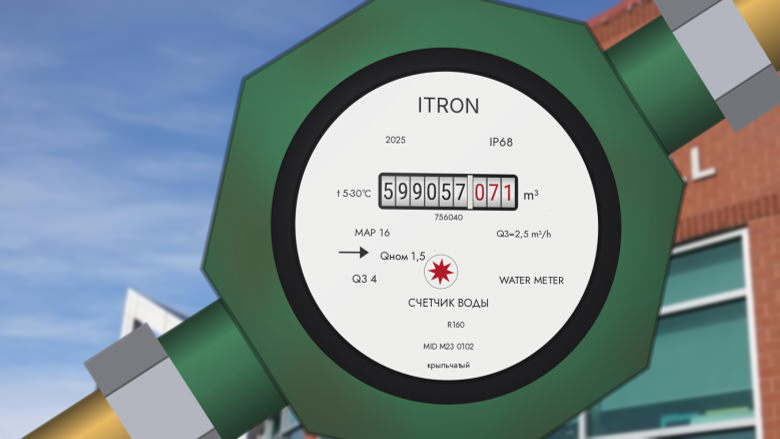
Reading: 599057.071 m³
